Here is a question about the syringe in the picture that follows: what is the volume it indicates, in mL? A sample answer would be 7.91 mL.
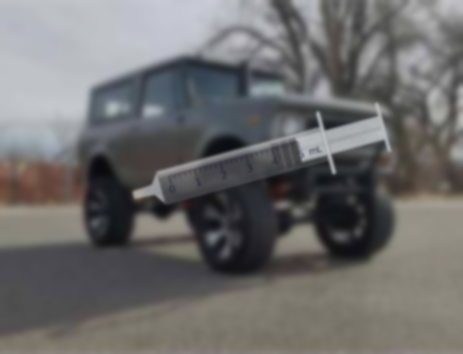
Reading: 4 mL
